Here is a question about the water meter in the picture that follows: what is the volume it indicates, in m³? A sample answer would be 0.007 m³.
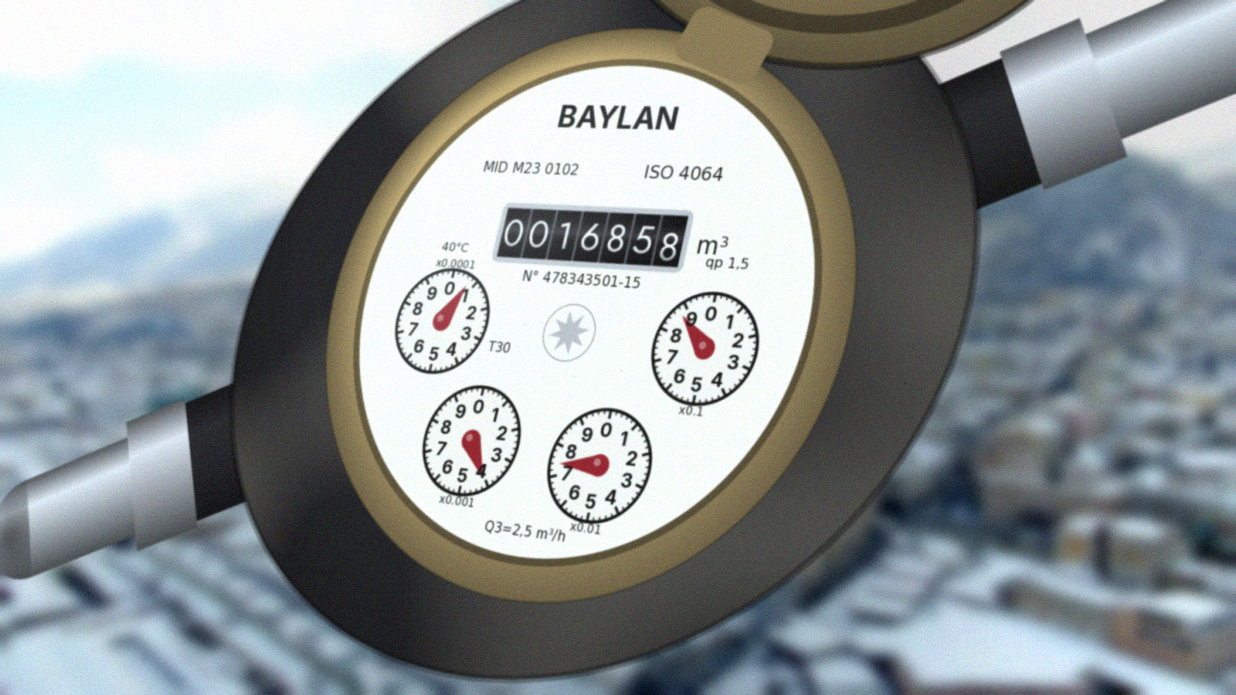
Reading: 16857.8740 m³
